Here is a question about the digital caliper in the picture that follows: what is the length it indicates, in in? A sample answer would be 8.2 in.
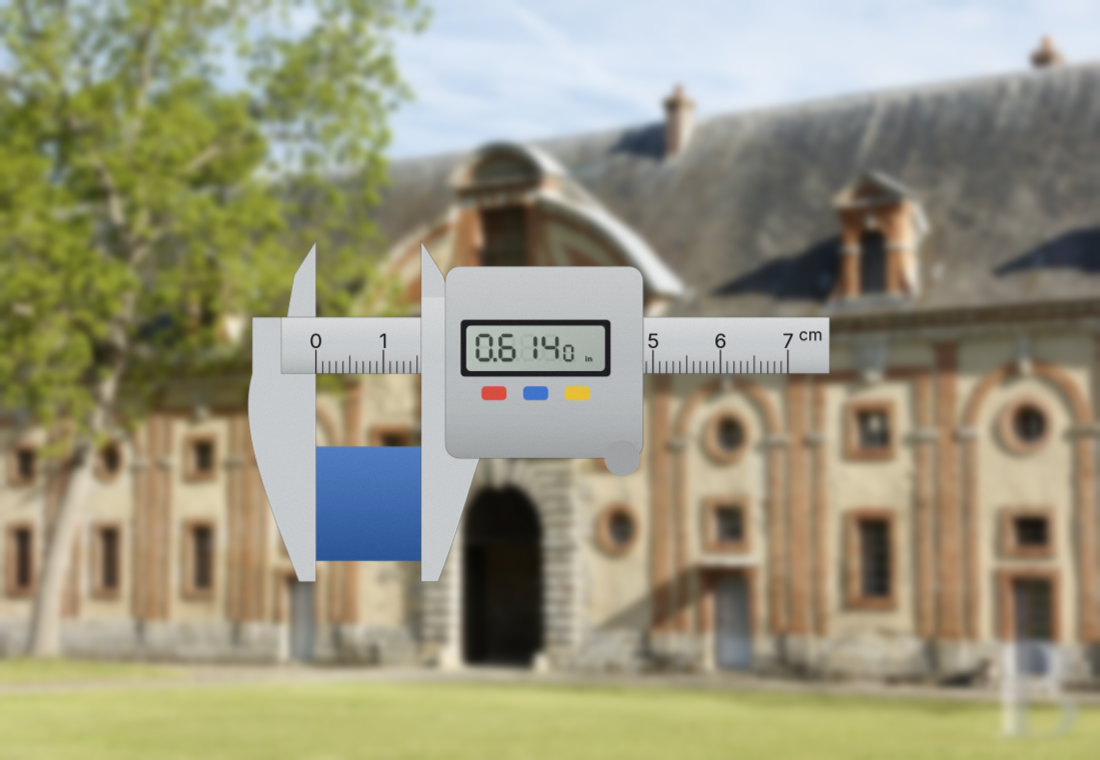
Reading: 0.6140 in
